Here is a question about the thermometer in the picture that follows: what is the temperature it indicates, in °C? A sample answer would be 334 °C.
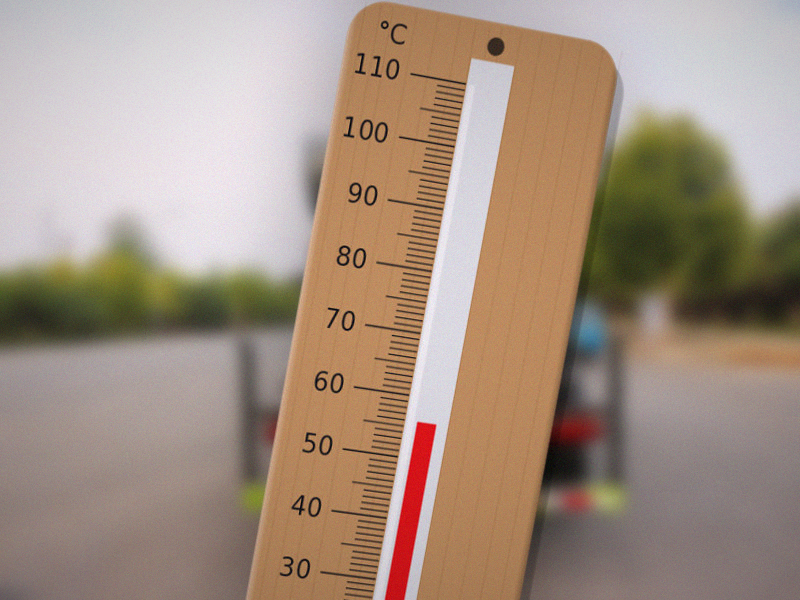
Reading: 56 °C
